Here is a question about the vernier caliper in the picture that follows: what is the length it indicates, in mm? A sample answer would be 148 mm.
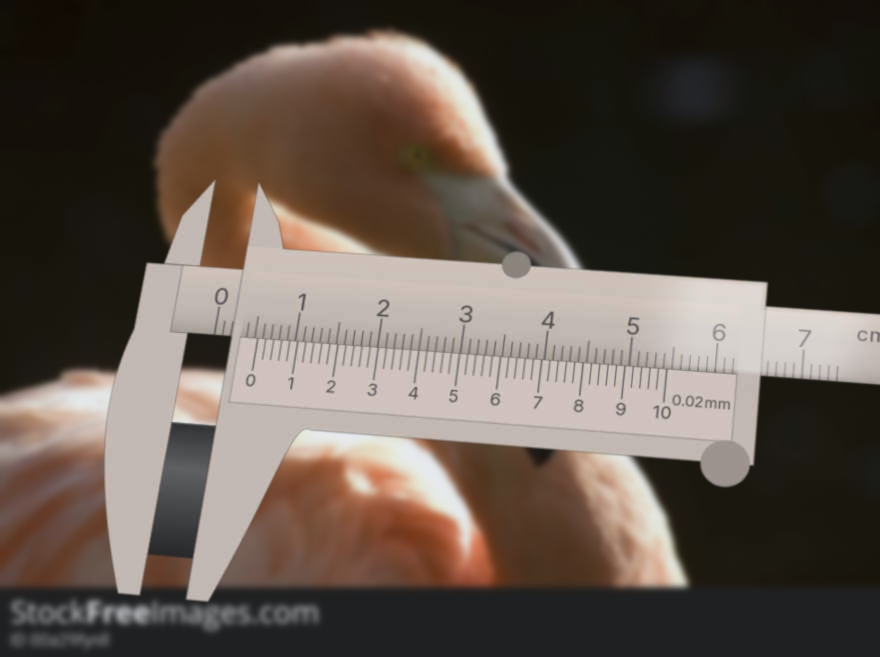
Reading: 5.4 mm
